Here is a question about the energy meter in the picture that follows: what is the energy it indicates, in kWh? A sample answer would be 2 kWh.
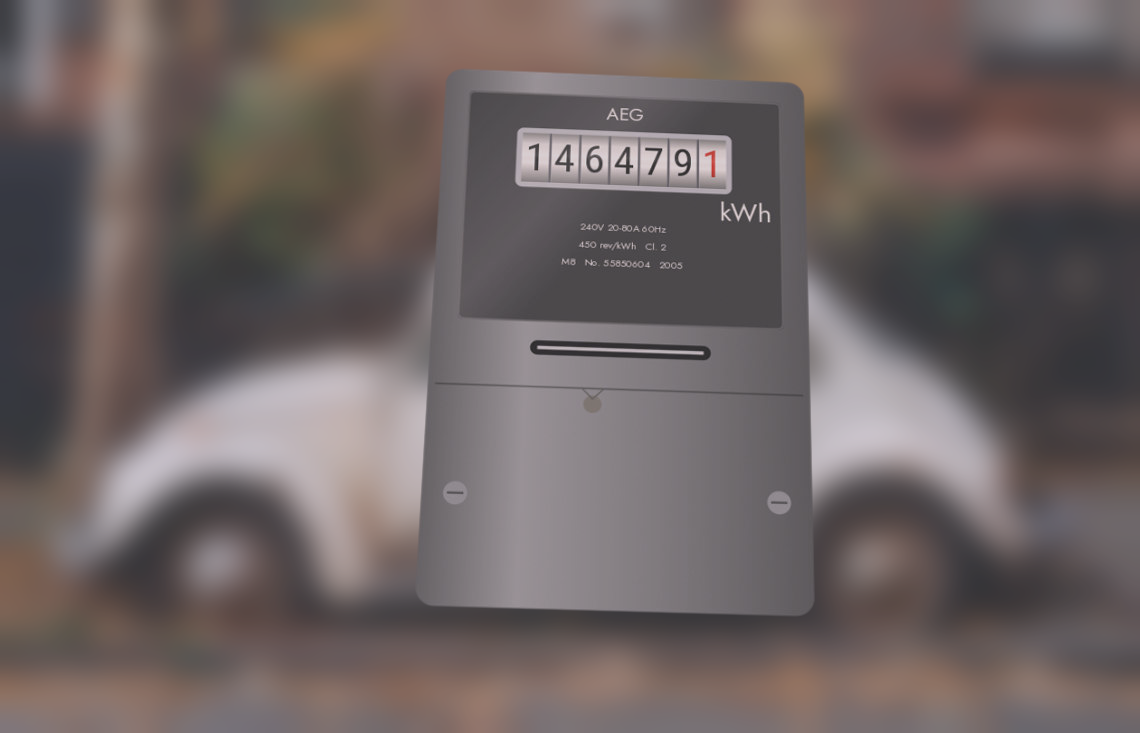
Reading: 146479.1 kWh
